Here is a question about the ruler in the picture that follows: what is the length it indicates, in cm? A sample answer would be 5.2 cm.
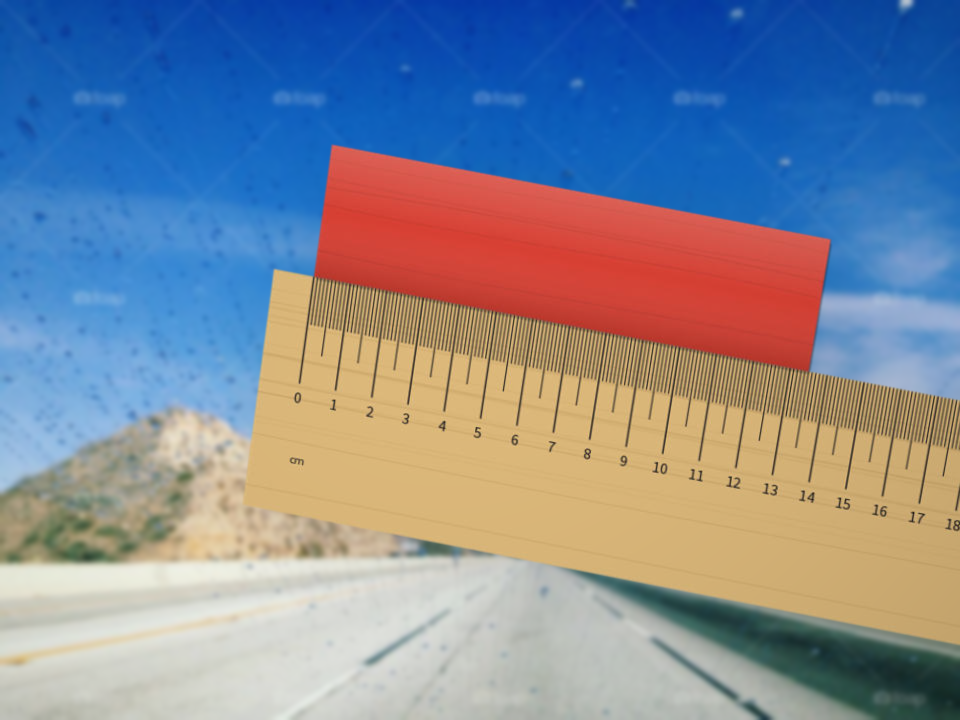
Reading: 13.5 cm
